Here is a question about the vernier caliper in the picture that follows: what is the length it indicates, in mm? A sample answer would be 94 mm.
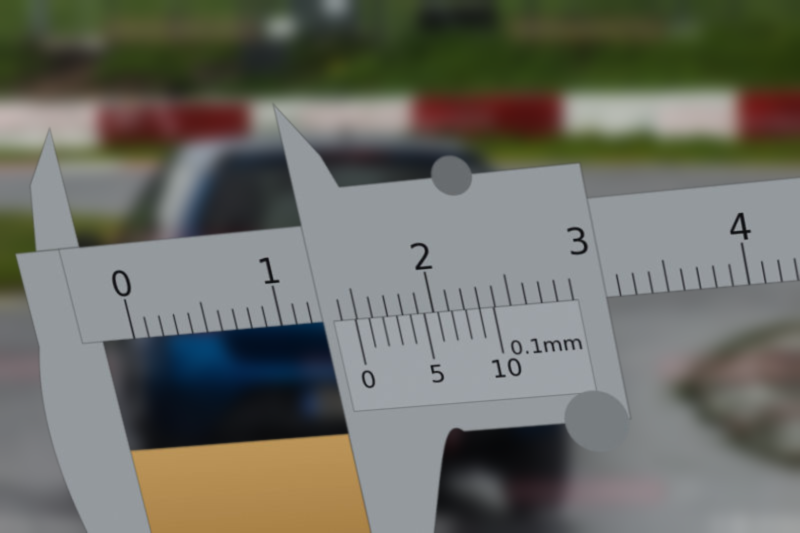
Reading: 14.9 mm
